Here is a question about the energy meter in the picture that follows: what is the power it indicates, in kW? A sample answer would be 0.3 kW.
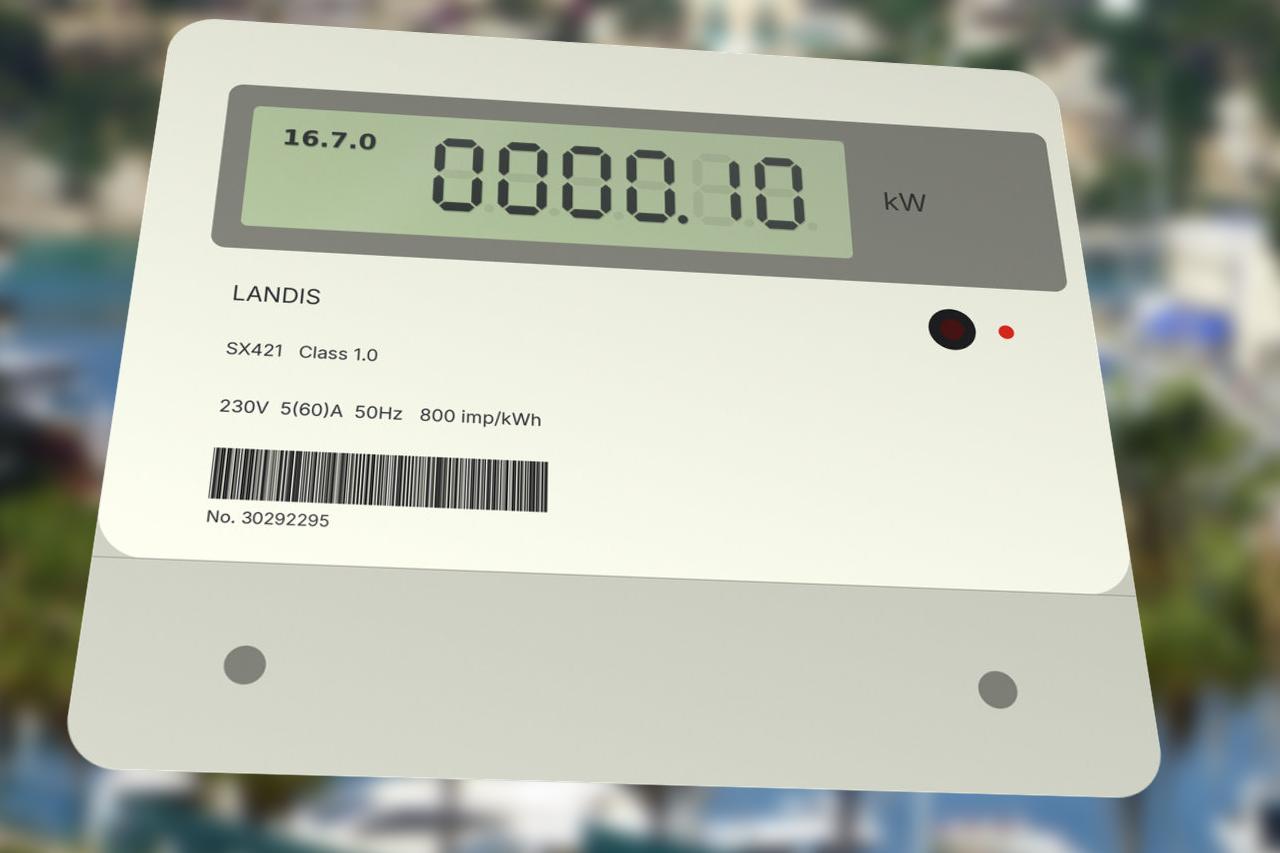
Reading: 0.10 kW
